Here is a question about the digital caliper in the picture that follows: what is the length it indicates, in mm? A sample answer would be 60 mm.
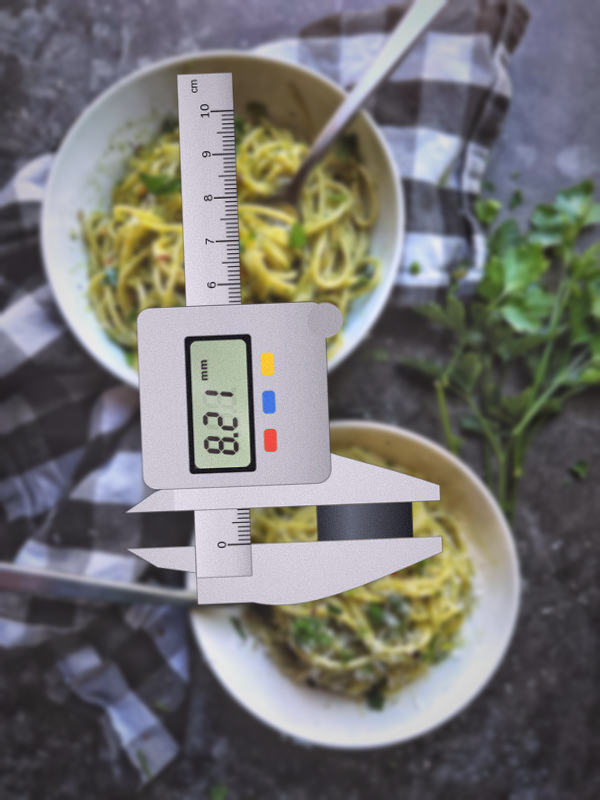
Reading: 8.21 mm
